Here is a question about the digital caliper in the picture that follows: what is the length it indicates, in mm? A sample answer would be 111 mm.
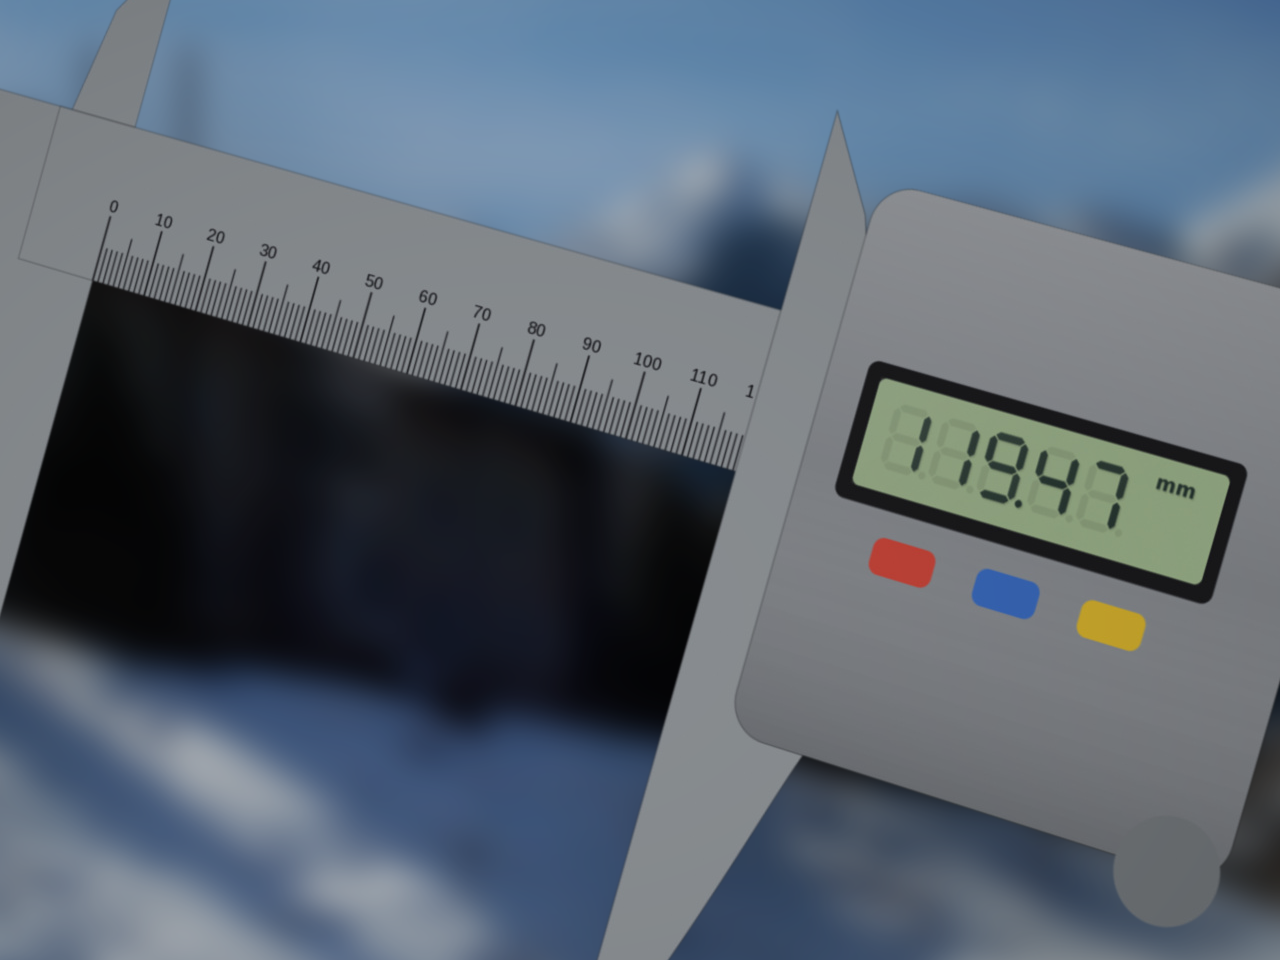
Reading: 119.47 mm
